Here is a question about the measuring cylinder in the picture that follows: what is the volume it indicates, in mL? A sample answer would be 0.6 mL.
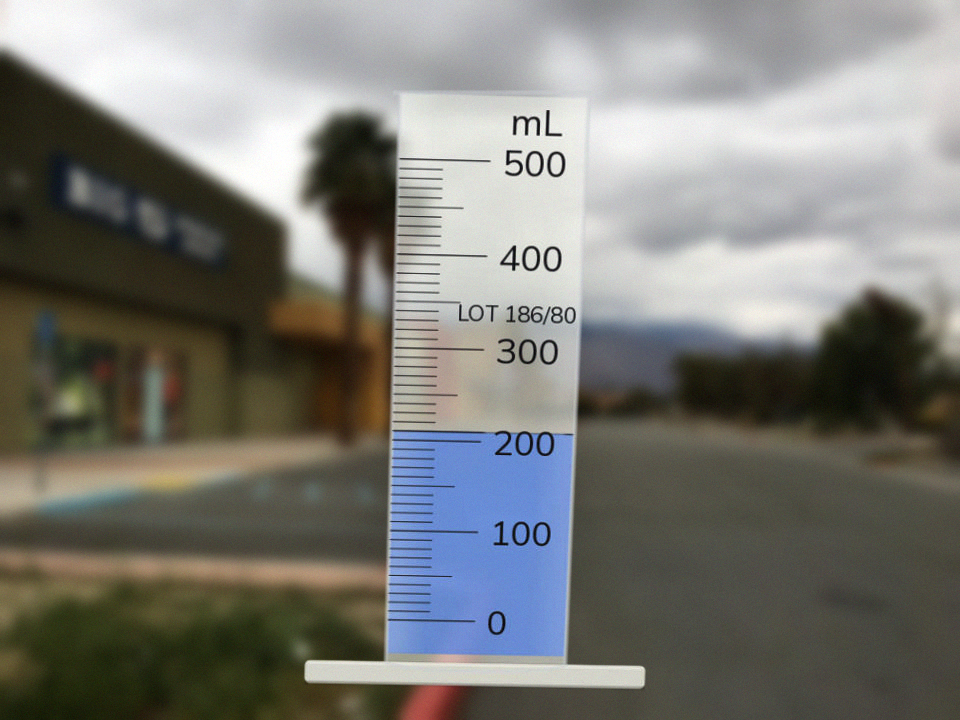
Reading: 210 mL
